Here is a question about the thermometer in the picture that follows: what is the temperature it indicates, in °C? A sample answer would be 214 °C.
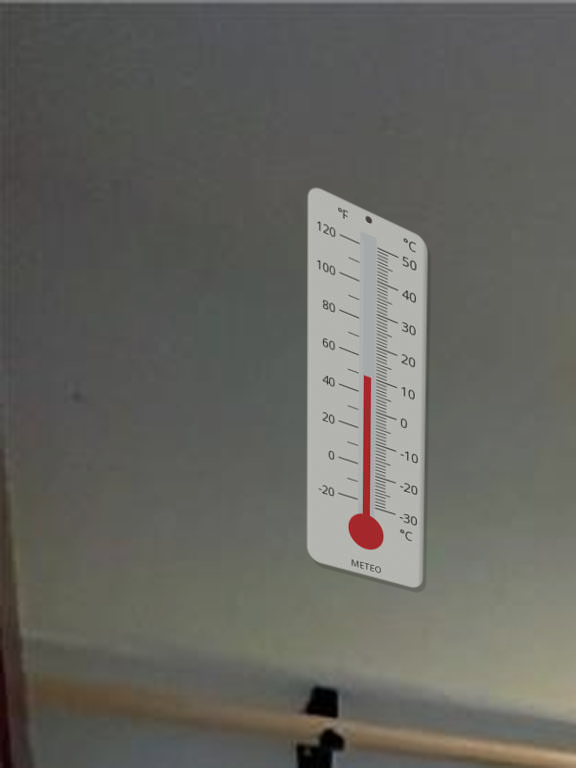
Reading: 10 °C
